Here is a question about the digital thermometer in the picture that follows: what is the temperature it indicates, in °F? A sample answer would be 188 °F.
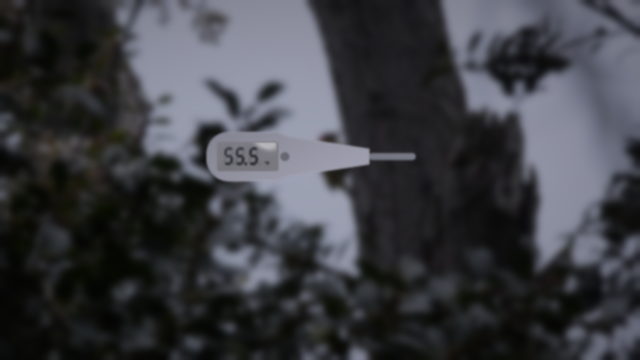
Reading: 55.5 °F
